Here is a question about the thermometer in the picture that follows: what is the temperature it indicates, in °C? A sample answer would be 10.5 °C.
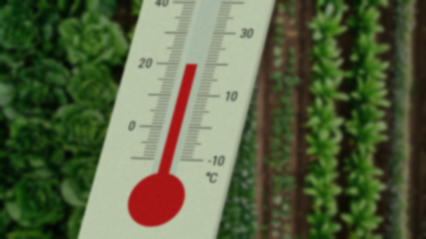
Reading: 20 °C
